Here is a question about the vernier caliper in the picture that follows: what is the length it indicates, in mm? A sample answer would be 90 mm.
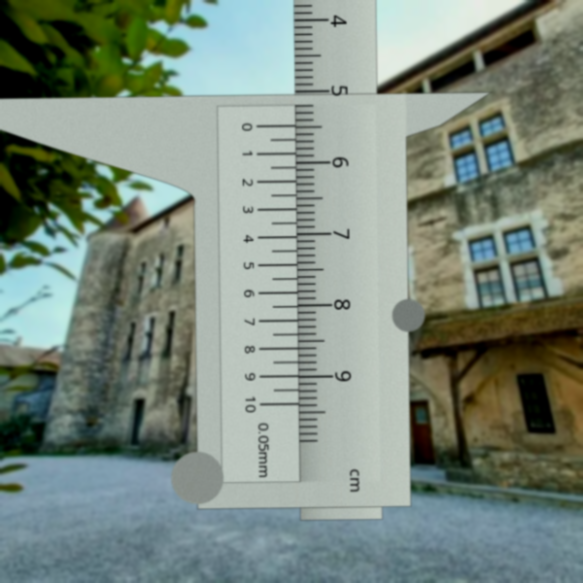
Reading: 54.8 mm
